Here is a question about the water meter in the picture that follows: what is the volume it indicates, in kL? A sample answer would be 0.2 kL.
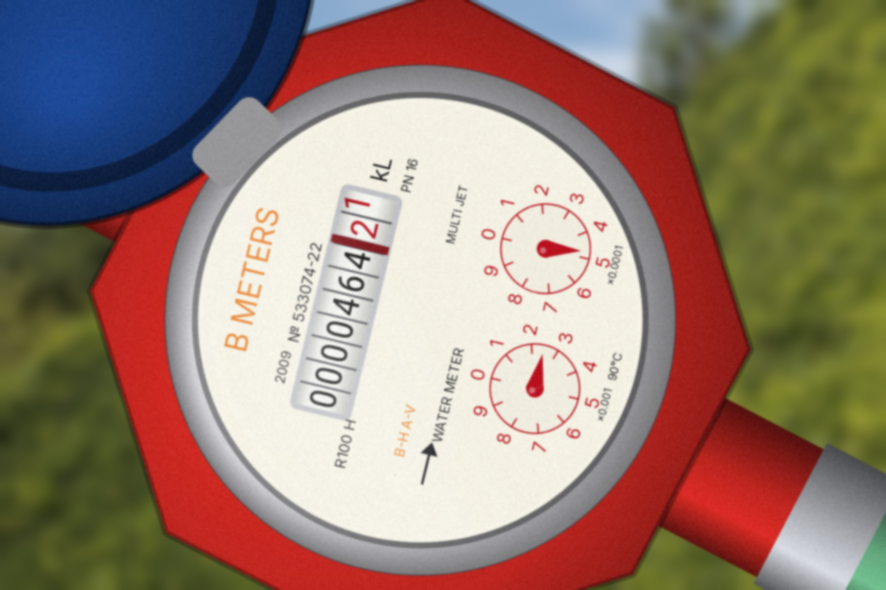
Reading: 464.2124 kL
